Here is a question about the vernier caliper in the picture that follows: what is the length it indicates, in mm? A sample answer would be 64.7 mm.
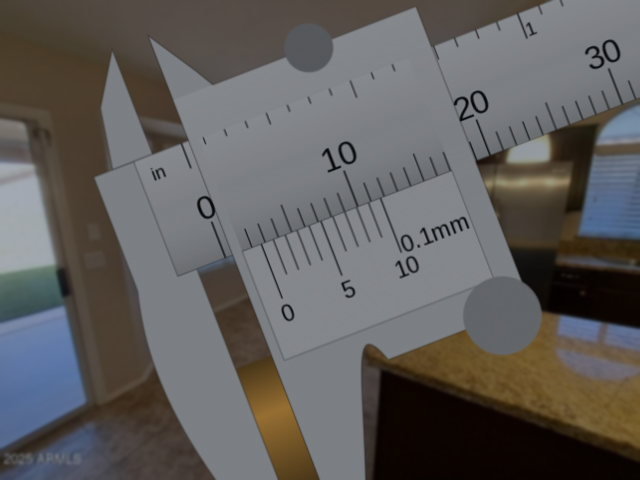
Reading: 2.7 mm
